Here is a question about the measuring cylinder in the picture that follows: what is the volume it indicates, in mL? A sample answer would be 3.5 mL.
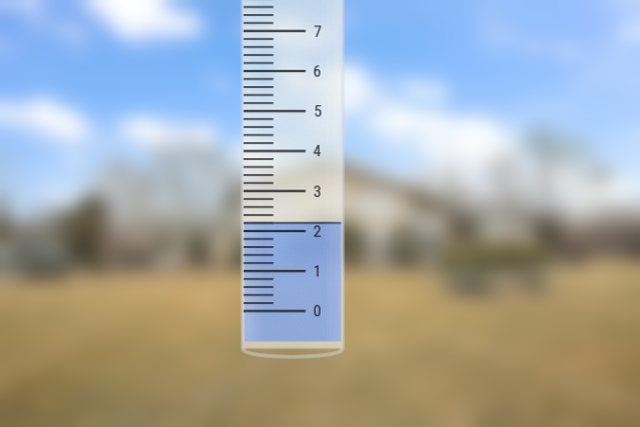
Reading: 2.2 mL
